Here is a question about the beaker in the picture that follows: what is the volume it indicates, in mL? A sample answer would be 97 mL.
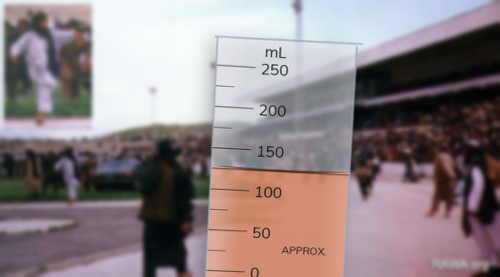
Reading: 125 mL
